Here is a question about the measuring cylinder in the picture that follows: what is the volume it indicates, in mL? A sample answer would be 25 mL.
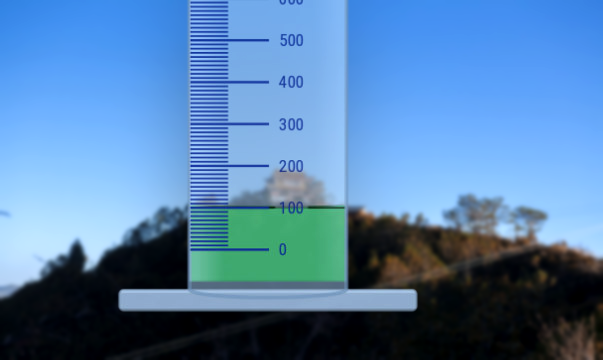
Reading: 100 mL
